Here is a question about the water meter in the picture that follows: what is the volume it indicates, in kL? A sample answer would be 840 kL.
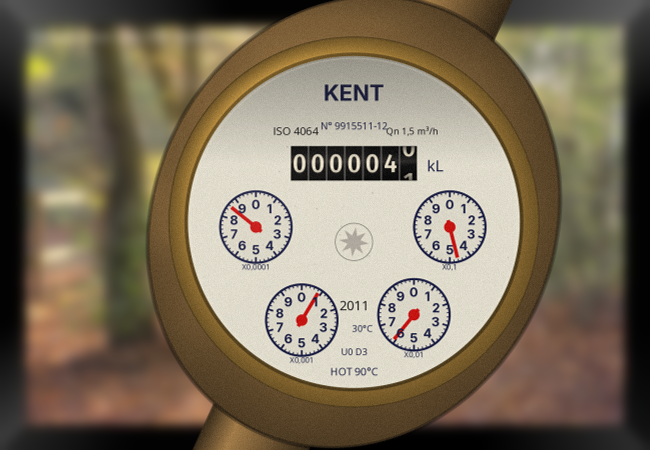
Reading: 40.4608 kL
